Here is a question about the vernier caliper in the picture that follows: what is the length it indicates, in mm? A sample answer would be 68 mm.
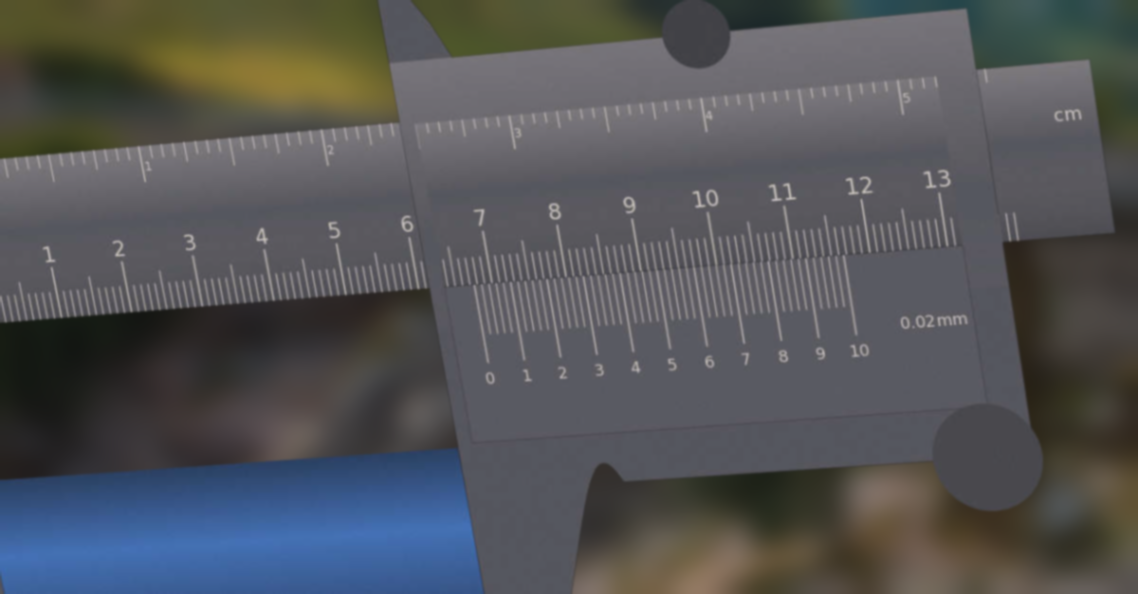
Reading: 67.6 mm
